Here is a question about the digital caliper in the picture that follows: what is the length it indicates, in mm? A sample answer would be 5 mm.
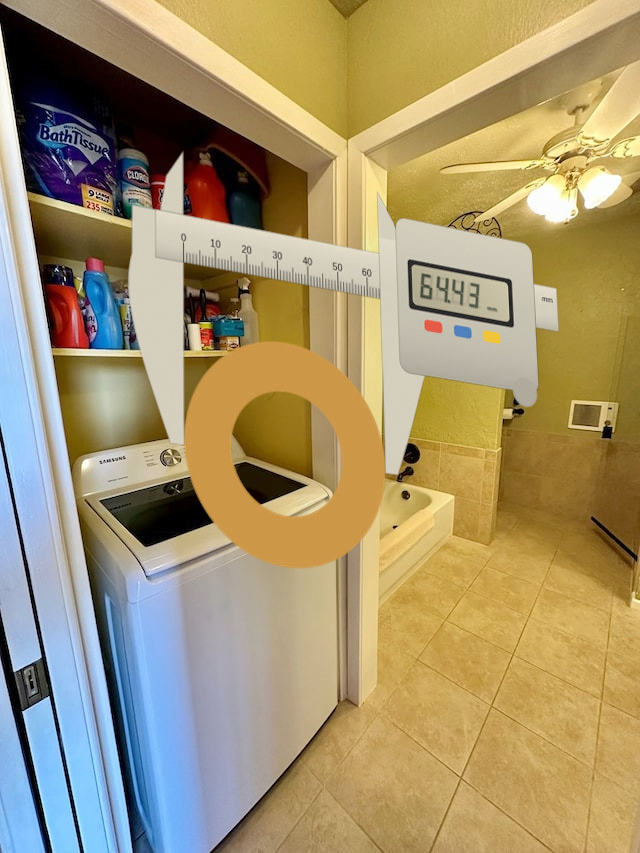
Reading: 64.43 mm
